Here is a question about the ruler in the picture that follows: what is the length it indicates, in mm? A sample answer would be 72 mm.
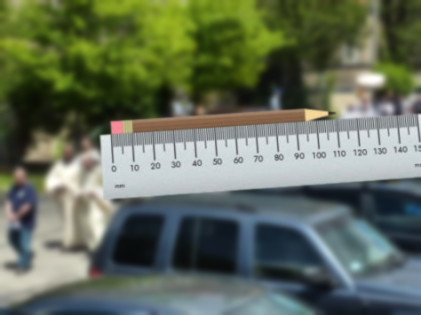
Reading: 110 mm
